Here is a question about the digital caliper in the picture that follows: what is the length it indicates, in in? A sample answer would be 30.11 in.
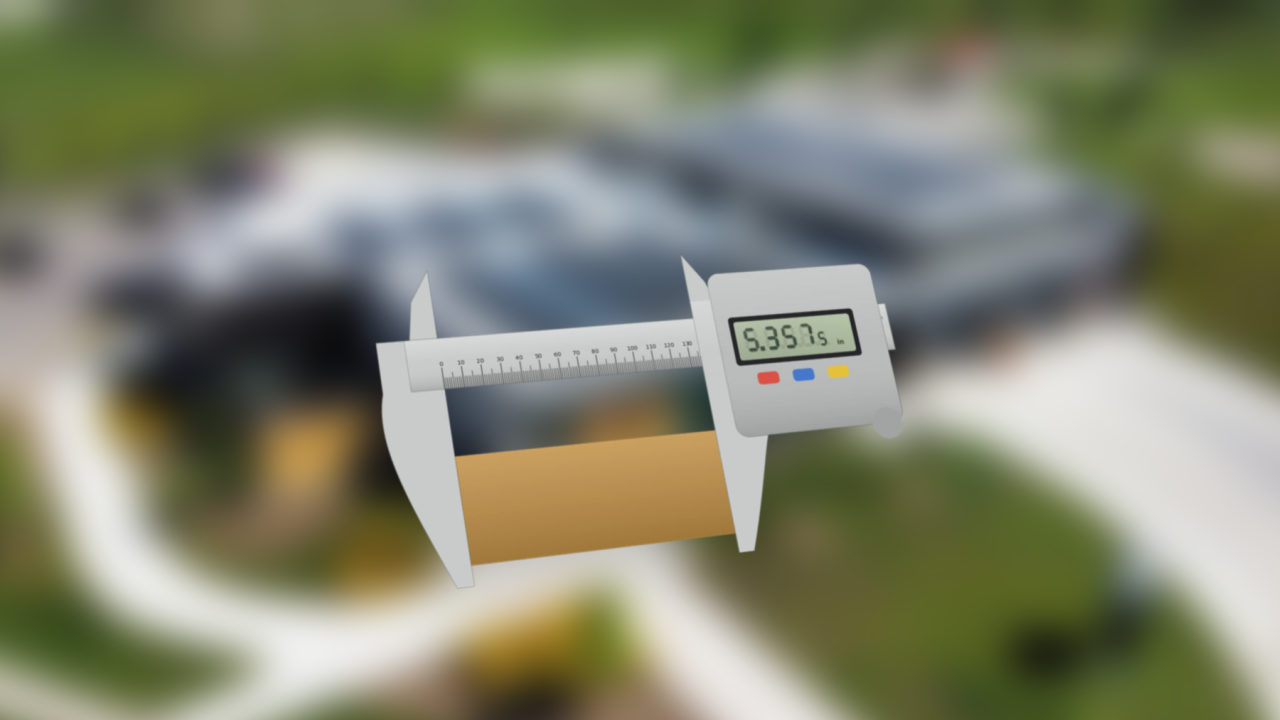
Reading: 5.3575 in
